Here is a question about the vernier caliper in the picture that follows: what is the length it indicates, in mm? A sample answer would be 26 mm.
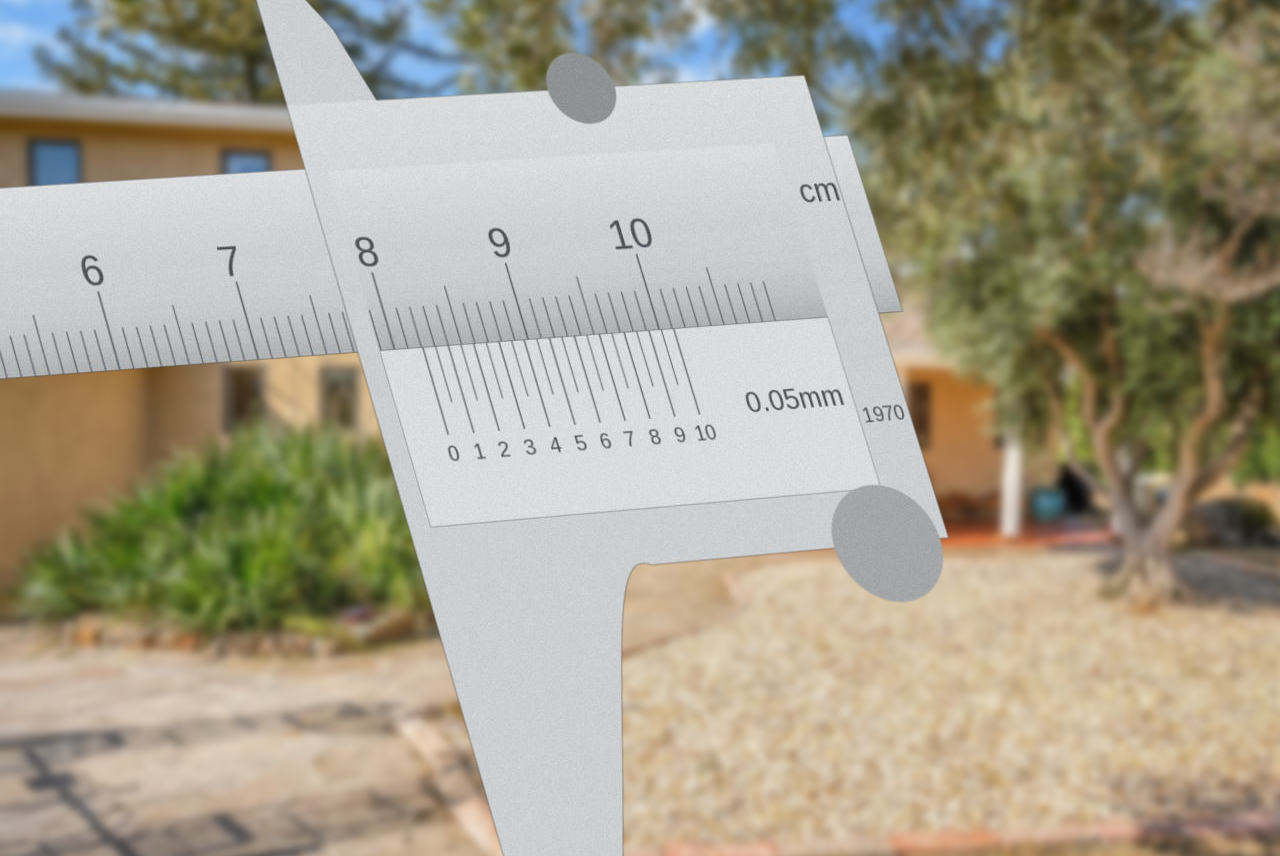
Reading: 82.1 mm
